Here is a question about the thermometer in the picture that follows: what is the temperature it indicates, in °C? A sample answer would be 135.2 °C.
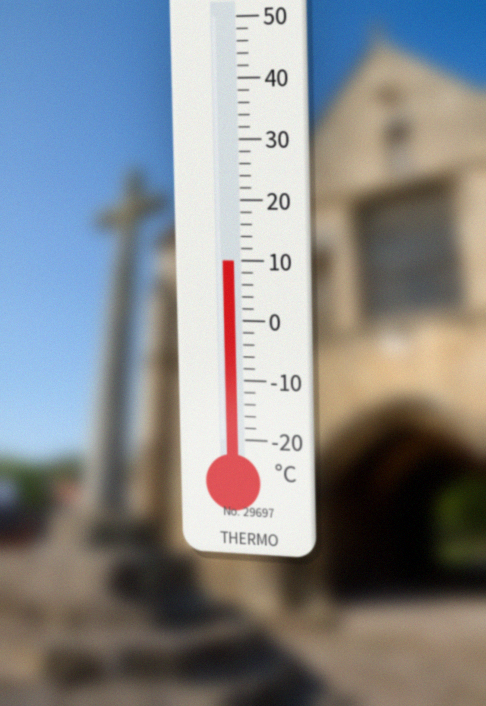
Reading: 10 °C
